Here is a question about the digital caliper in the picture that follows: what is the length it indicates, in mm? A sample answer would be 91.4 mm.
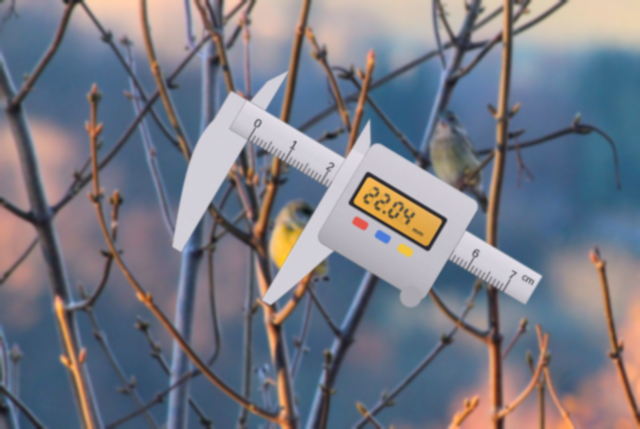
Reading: 22.04 mm
